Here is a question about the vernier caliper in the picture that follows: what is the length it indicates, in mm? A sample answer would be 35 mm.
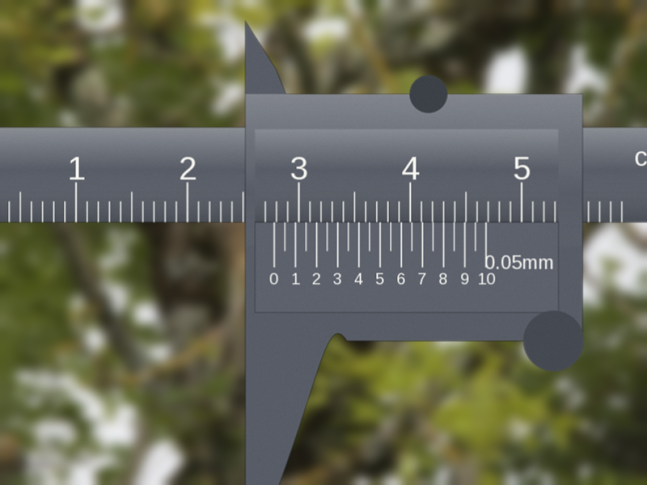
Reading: 27.8 mm
